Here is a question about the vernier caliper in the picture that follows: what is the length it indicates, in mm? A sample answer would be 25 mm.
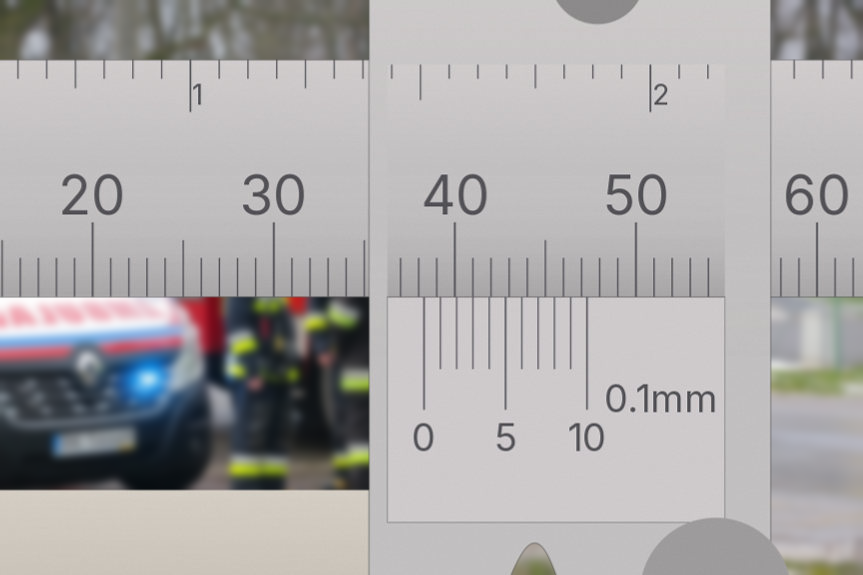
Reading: 38.3 mm
